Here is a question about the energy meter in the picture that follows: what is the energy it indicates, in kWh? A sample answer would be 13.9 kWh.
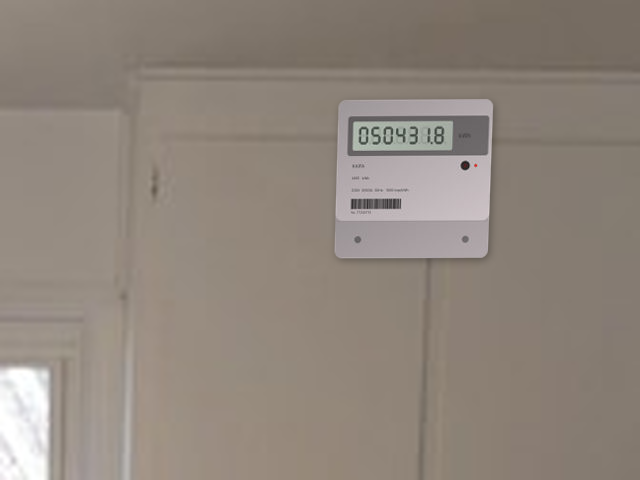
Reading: 50431.8 kWh
